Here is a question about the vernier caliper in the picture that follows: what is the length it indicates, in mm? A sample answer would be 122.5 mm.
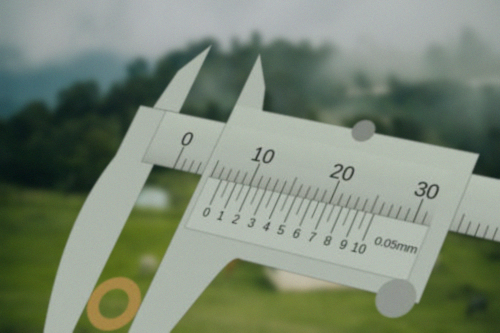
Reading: 6.4 mm
